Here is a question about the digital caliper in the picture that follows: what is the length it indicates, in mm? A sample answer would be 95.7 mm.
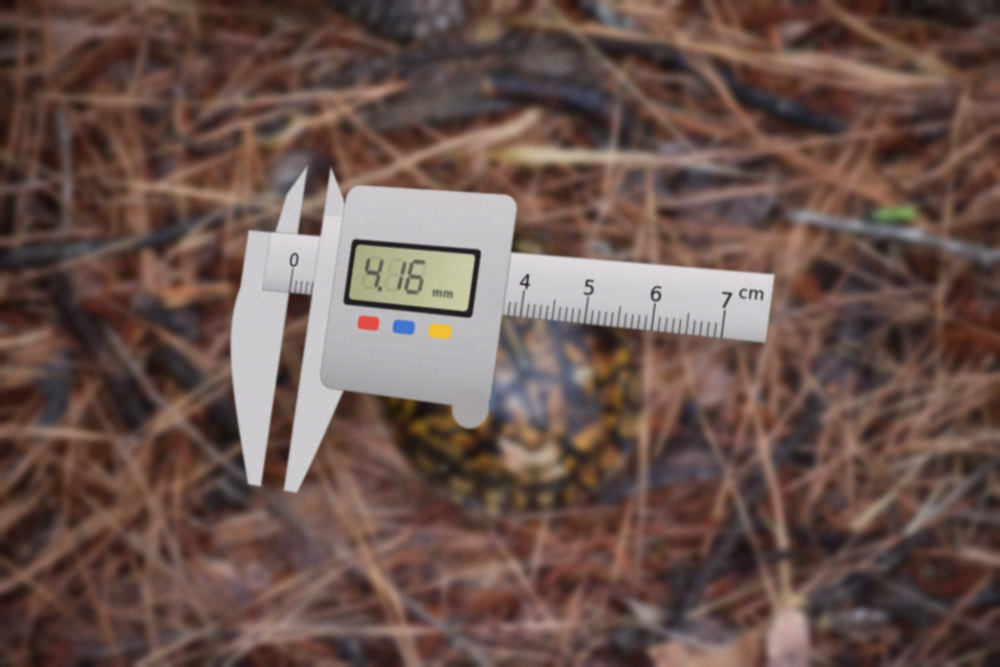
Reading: 4.16 mm
